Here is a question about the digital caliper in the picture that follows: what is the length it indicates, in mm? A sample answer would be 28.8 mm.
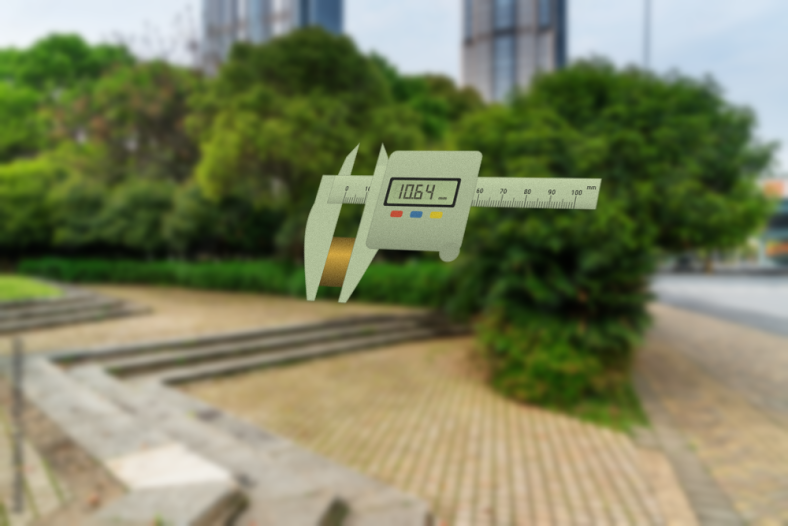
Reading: 10.64 mm
